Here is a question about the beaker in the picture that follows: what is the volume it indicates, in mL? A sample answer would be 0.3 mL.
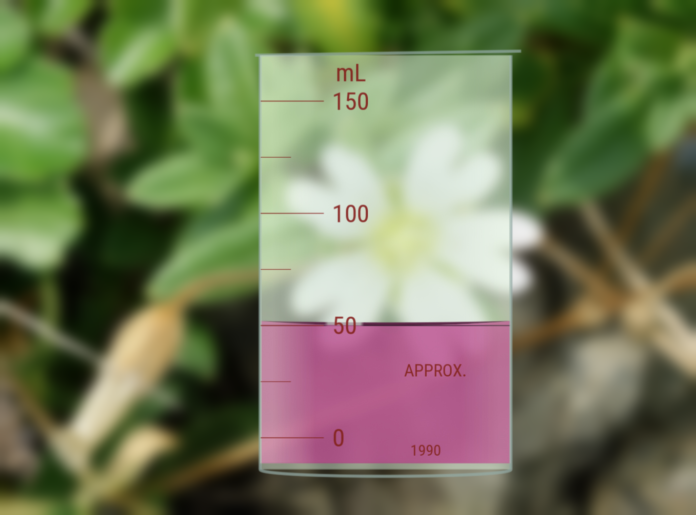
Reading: 50 mL
